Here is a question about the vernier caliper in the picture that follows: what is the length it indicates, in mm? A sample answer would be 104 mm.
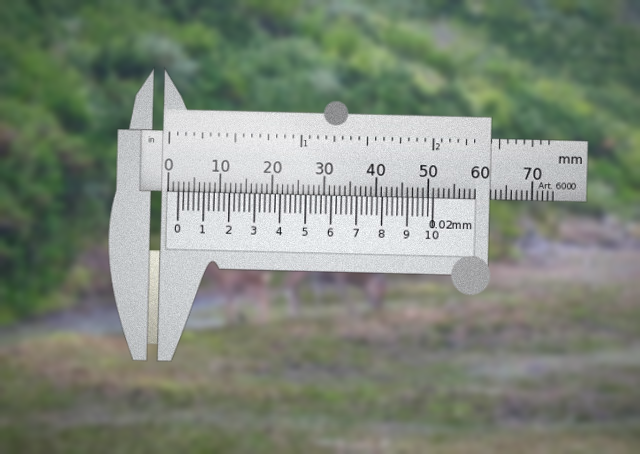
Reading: 2.0 mm
